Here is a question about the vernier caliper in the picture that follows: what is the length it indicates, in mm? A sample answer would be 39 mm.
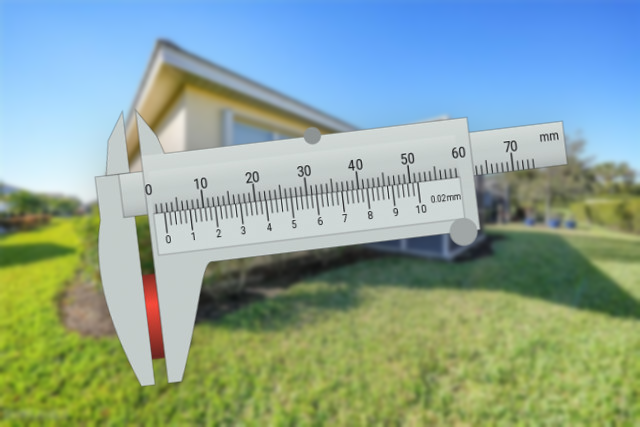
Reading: 2.5 mm
